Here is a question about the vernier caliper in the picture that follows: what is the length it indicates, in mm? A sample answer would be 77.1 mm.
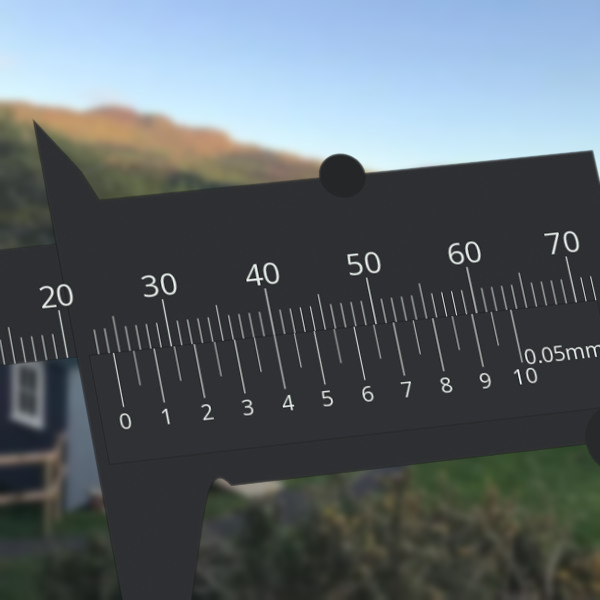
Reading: 24.4 mm
